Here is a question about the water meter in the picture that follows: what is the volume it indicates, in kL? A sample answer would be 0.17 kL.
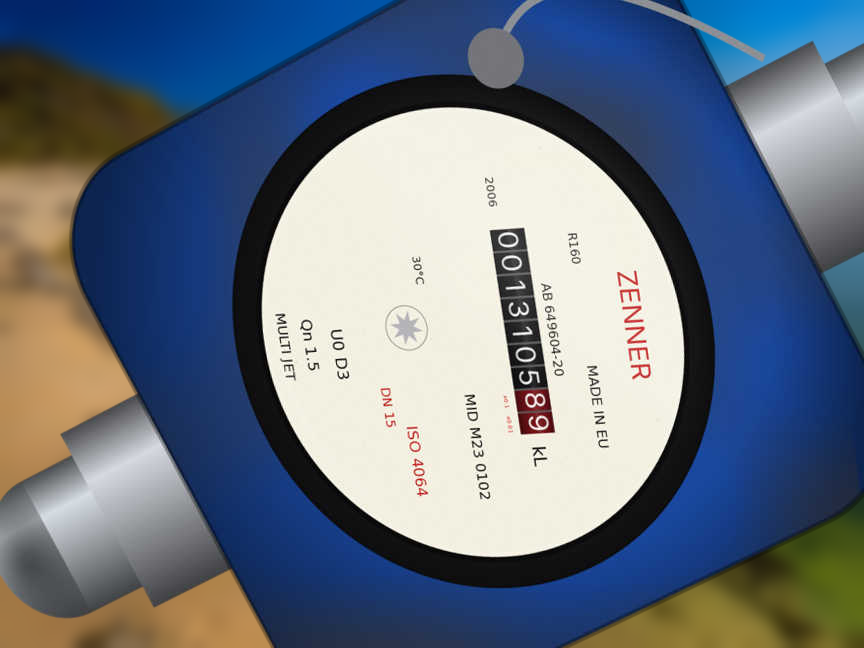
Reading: 13105.89 kL
